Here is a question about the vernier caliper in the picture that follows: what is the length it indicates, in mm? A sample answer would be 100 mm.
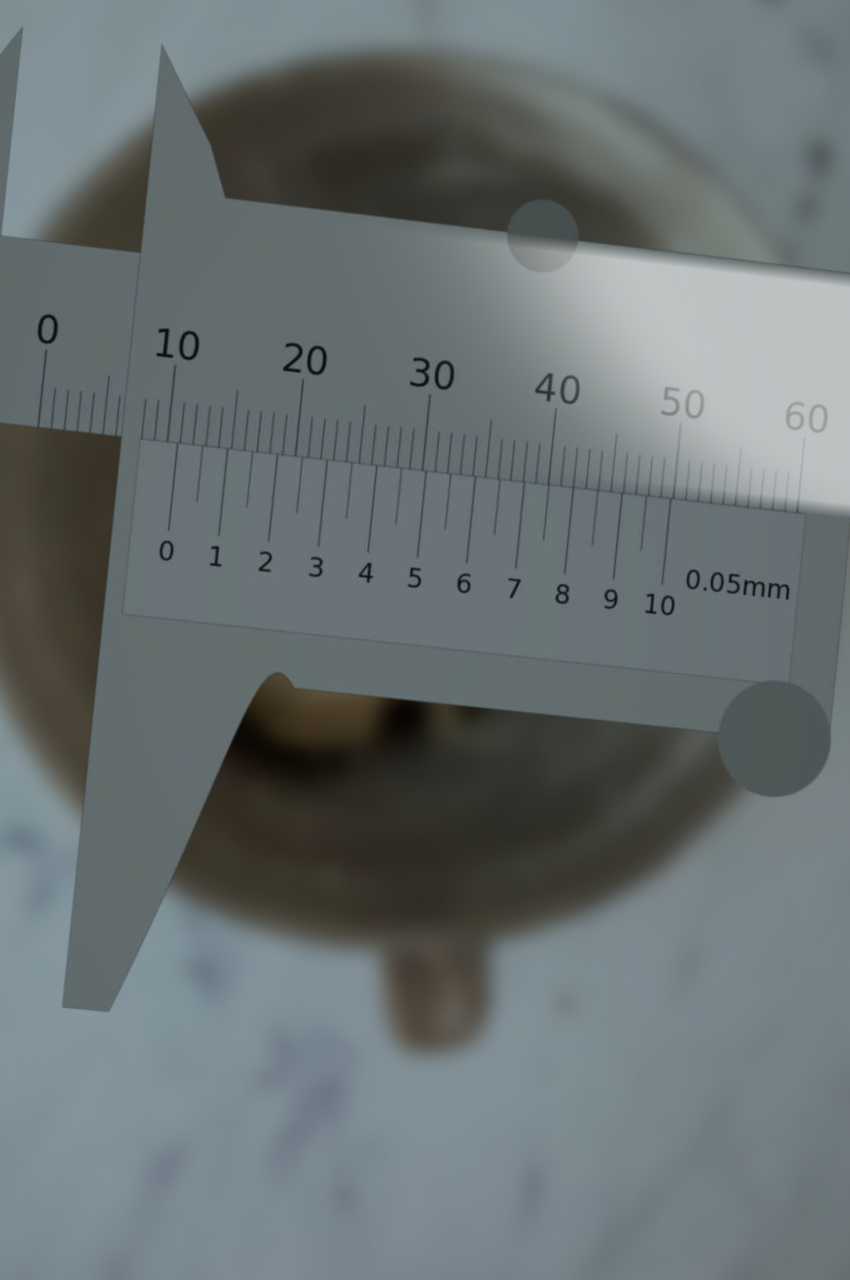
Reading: 10.8 mm
